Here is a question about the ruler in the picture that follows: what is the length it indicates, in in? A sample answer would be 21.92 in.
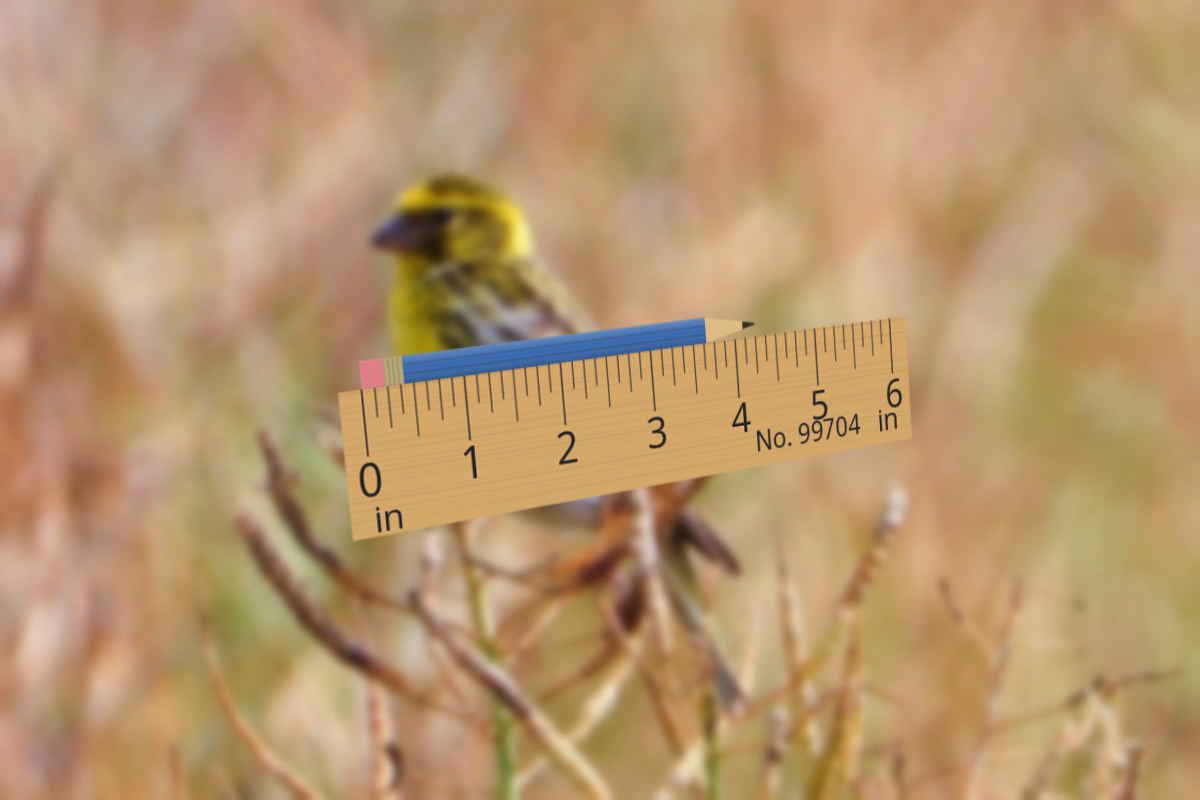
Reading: 4.25 in
